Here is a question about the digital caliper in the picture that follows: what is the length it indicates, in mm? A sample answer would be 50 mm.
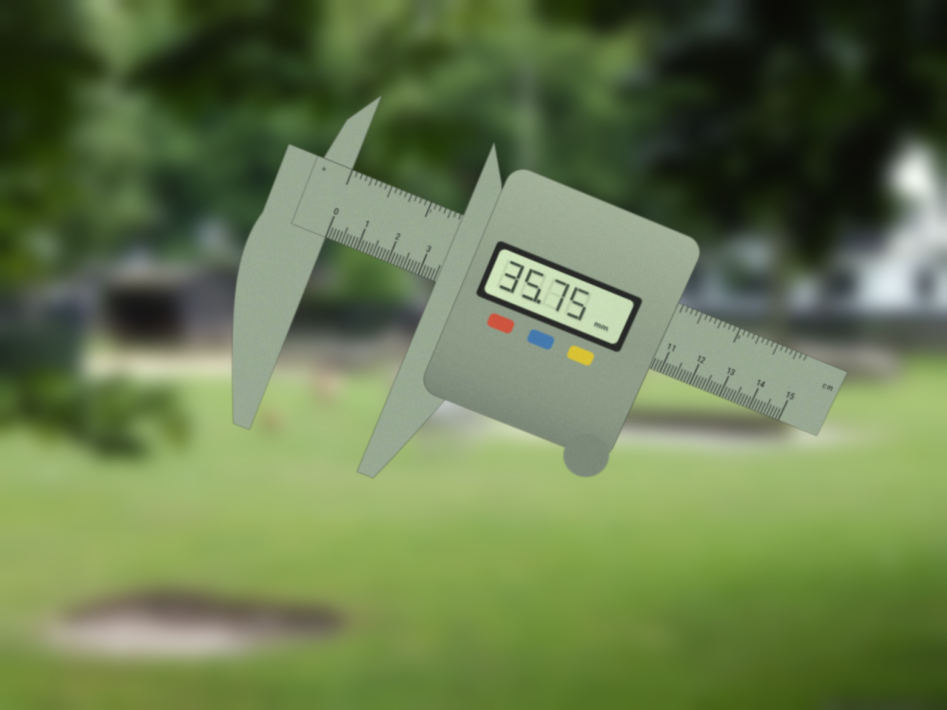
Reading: 35.75 mm
